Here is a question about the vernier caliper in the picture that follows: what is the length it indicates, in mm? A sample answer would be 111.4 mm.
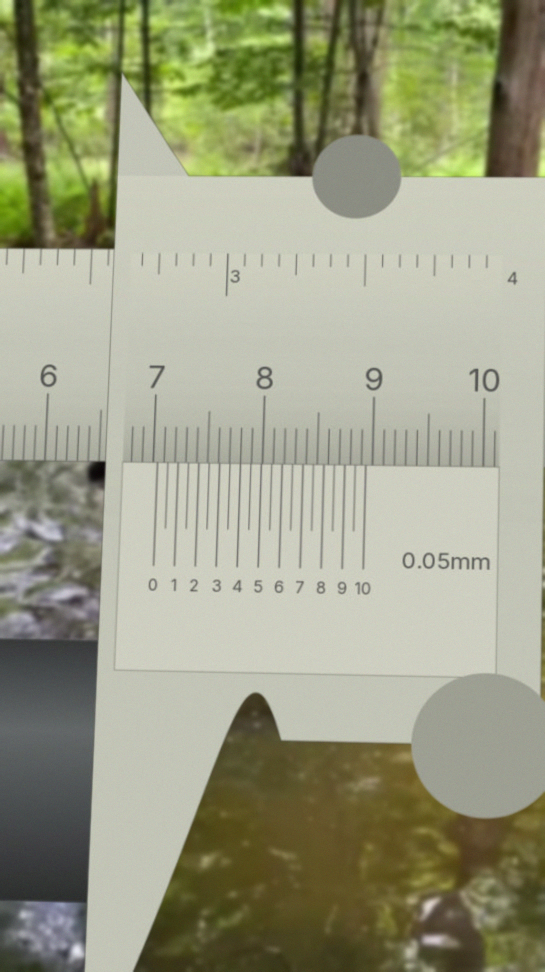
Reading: 70.4 mm
